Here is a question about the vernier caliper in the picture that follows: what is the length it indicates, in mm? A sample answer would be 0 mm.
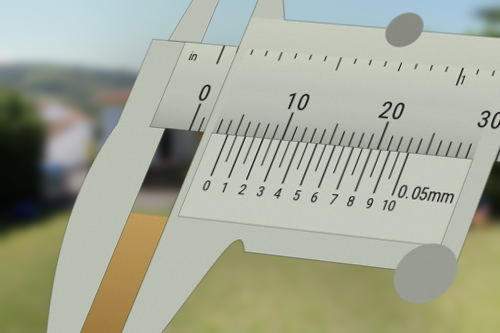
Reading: 4.2 mm
